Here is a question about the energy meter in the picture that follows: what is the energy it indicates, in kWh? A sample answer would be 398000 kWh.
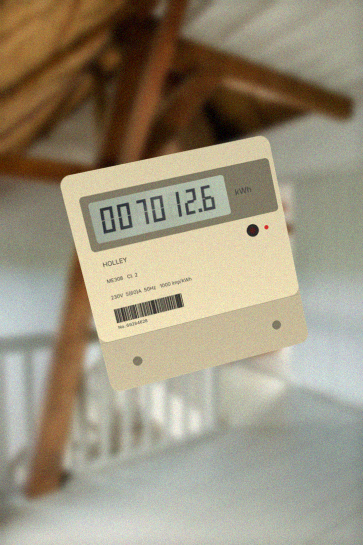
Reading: 7012.6 kWh
